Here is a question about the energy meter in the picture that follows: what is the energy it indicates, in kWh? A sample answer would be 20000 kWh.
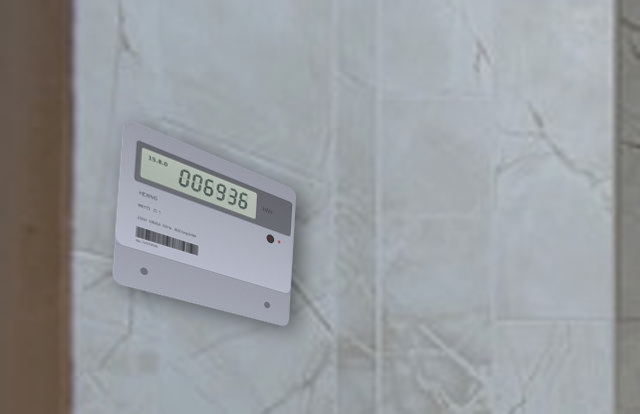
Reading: 6936 kWh
